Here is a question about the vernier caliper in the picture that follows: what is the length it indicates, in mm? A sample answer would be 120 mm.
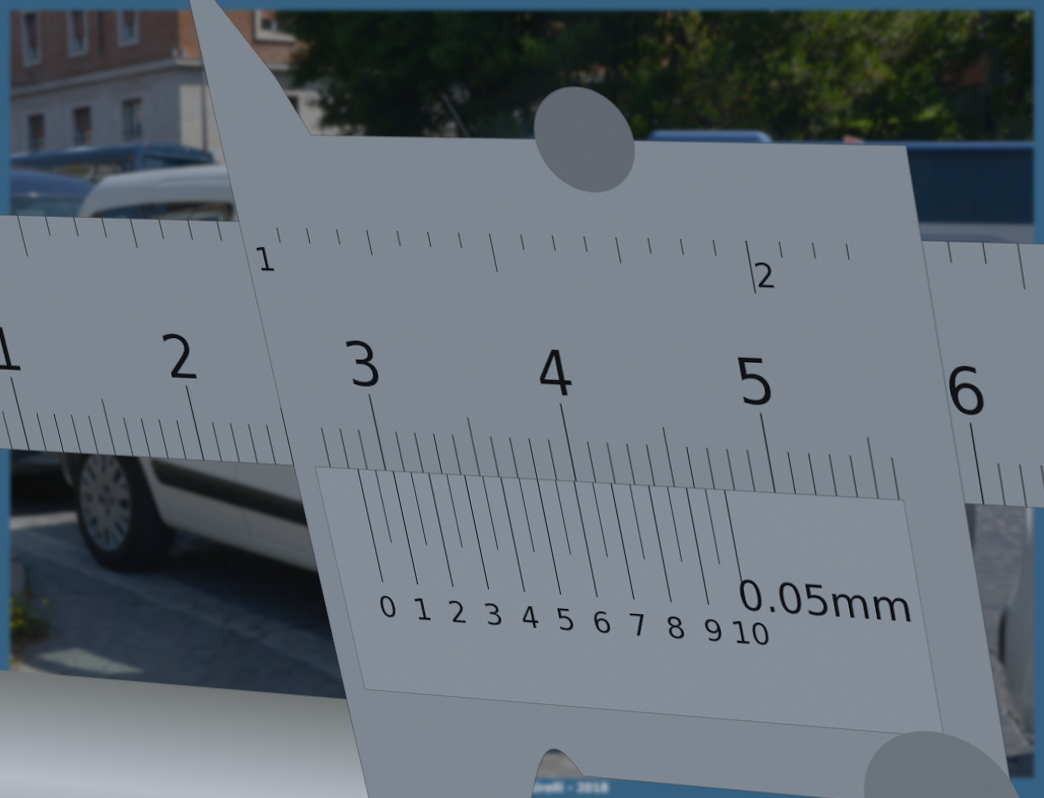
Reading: 28.5 mm
